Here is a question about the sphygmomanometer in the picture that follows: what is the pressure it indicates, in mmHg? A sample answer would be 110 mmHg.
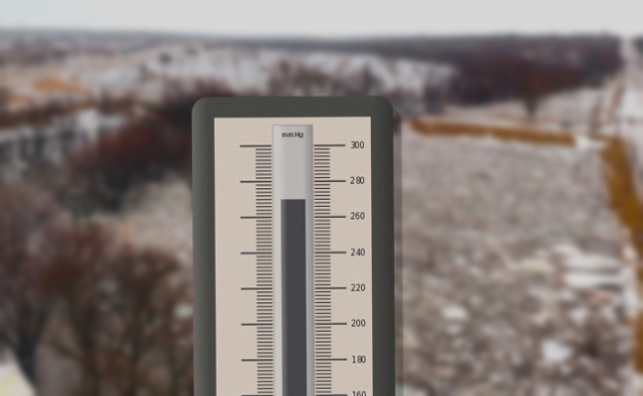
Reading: 270 mmHg
